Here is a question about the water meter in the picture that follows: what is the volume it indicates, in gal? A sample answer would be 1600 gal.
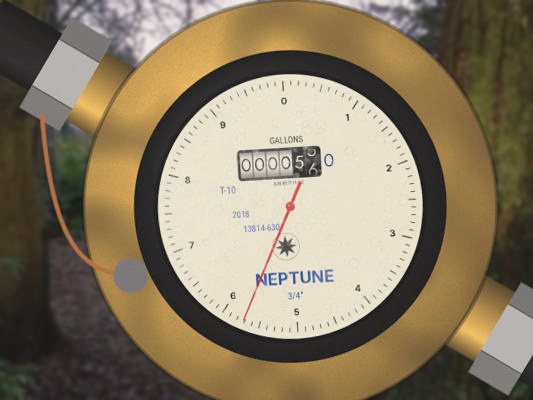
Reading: 555.7 gal
